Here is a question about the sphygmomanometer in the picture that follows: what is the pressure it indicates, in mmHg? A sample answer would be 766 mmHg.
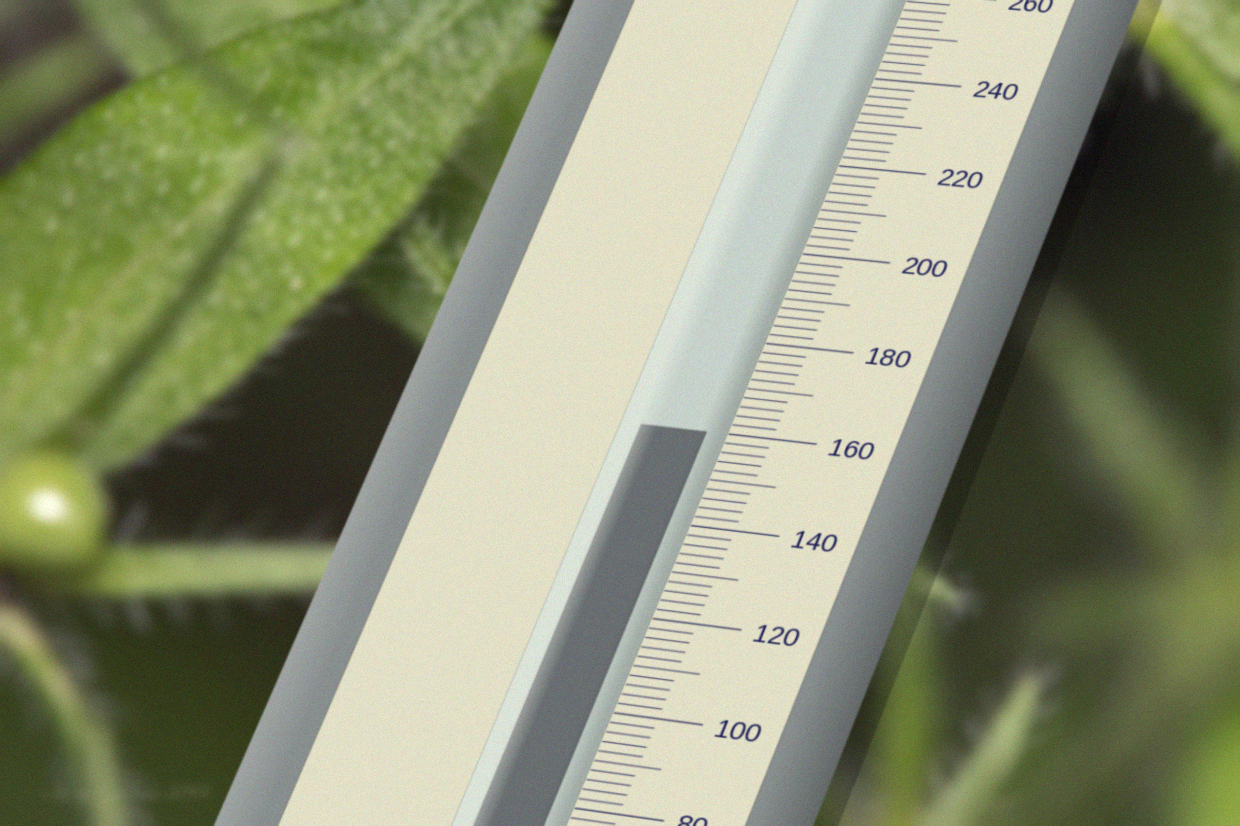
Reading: 160 mmHg
